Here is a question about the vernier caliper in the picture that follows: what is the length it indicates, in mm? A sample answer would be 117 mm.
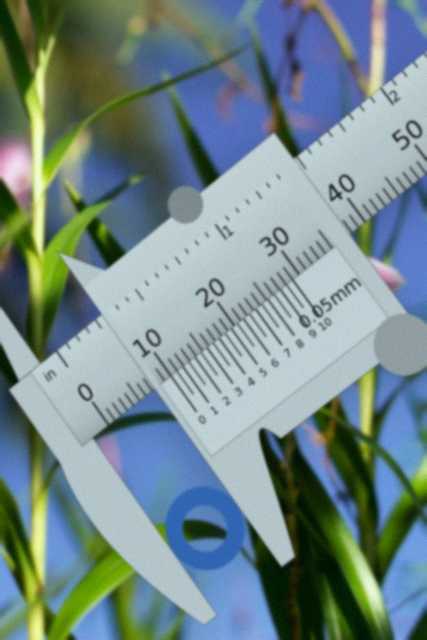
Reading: 10.0 mm
